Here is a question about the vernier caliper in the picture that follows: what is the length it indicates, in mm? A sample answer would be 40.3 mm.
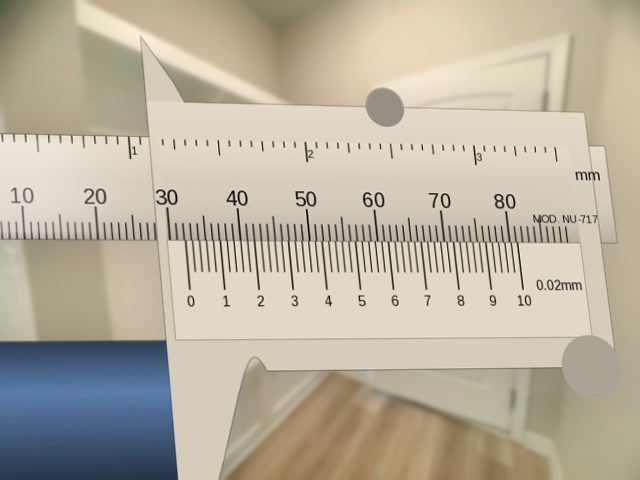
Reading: 32.2 mm
